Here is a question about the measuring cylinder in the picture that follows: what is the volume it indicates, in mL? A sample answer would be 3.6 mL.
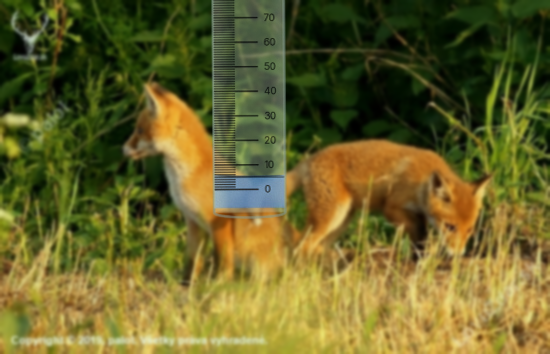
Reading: 5 mL
